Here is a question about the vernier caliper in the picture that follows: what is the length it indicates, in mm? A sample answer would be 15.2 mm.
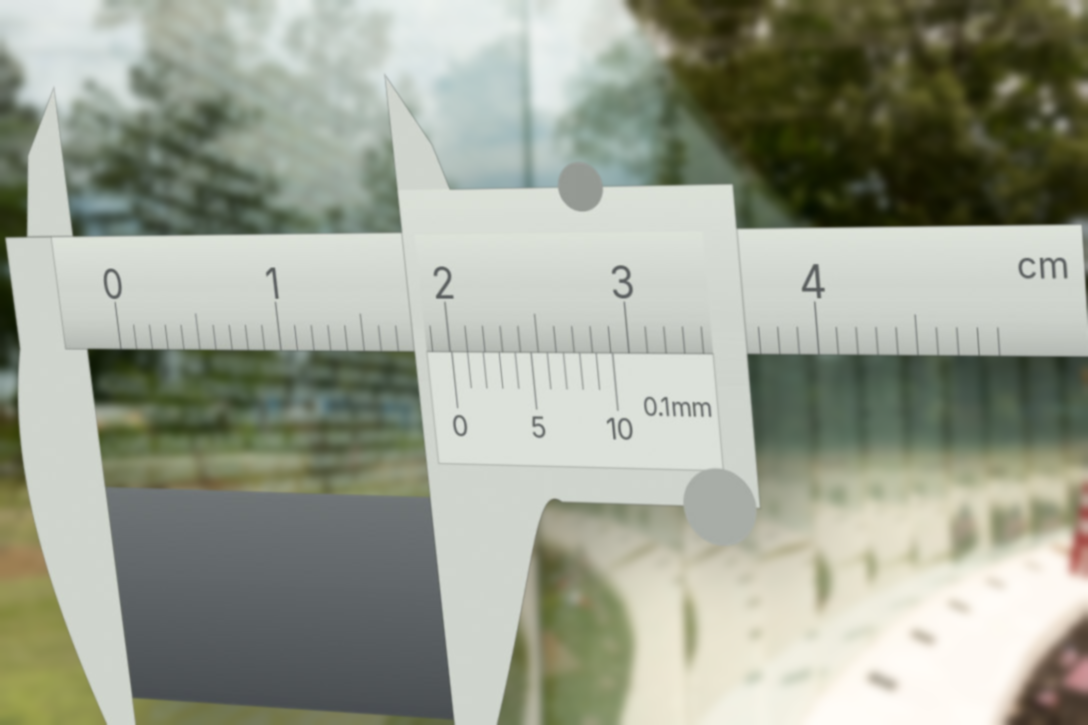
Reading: 20.1 mm
